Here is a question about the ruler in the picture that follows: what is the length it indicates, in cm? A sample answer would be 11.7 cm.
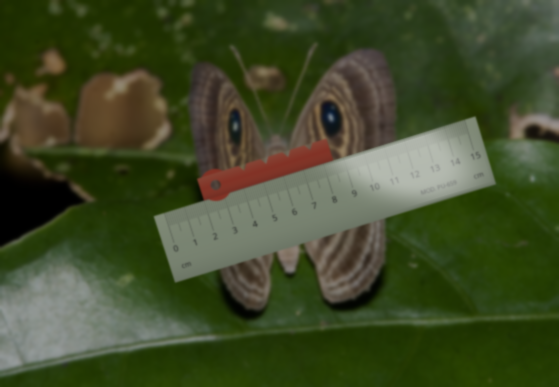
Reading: 6.5 cm
